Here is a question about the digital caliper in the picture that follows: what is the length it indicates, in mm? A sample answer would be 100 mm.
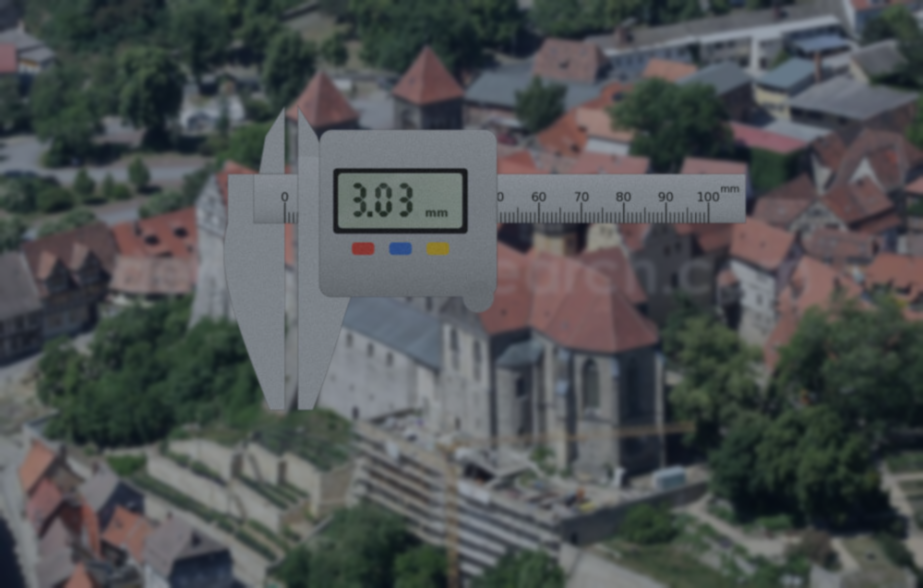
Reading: 3.03 mm
